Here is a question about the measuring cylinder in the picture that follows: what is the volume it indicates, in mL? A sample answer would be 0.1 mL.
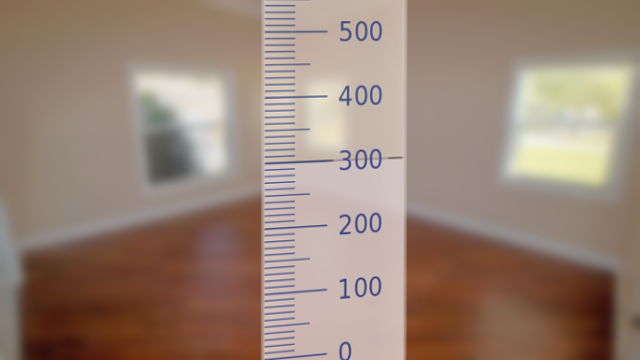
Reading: 300 mL
